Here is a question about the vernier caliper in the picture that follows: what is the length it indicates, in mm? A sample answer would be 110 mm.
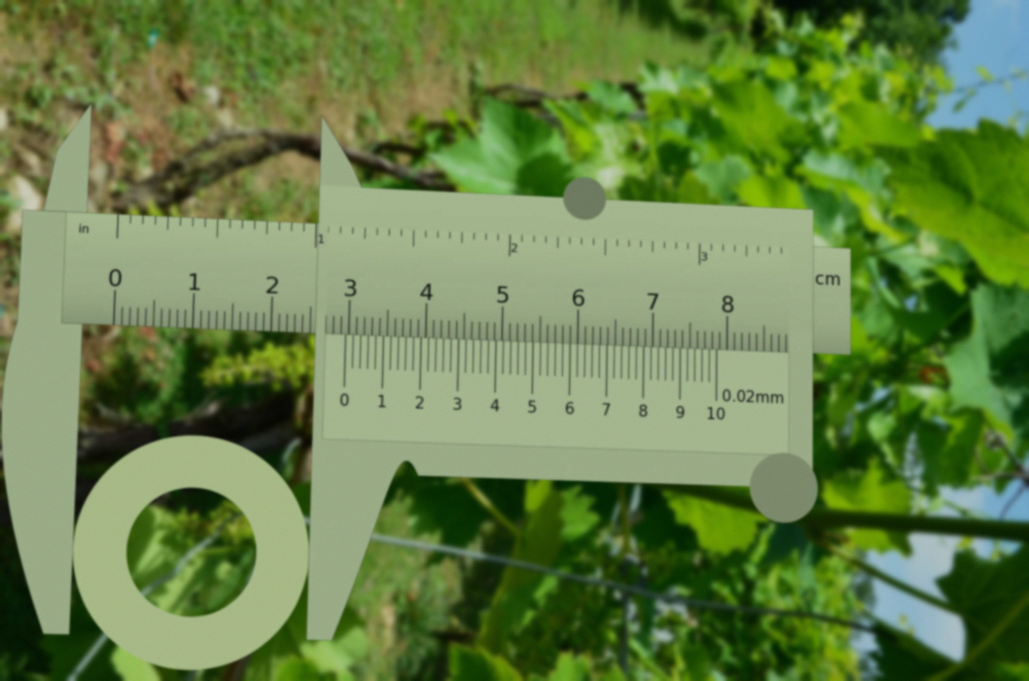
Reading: 29.6 mm
